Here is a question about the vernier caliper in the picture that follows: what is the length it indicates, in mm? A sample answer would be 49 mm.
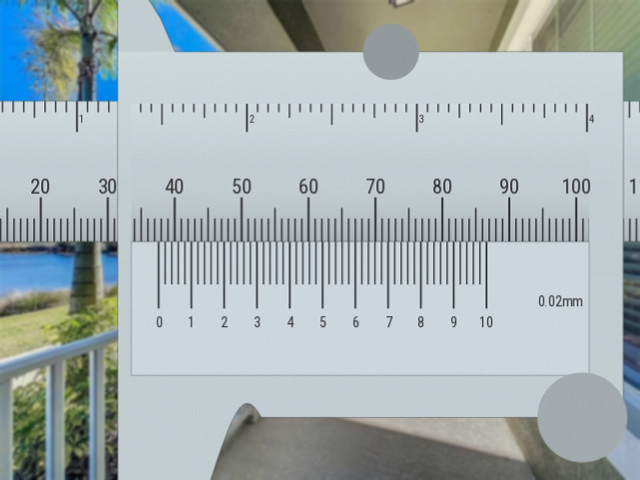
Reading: 37.6 mm
